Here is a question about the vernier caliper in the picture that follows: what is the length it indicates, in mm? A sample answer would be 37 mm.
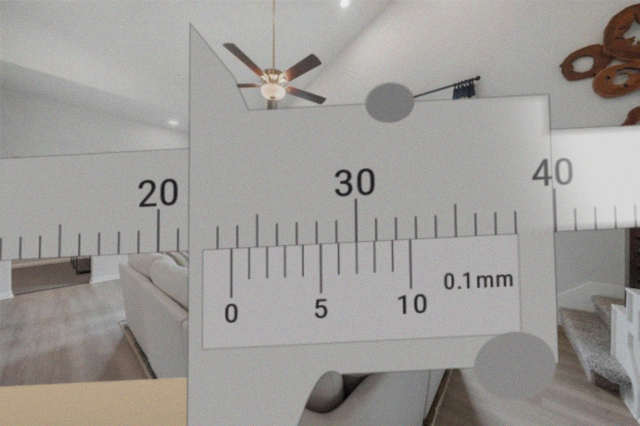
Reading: 23.7 mm
